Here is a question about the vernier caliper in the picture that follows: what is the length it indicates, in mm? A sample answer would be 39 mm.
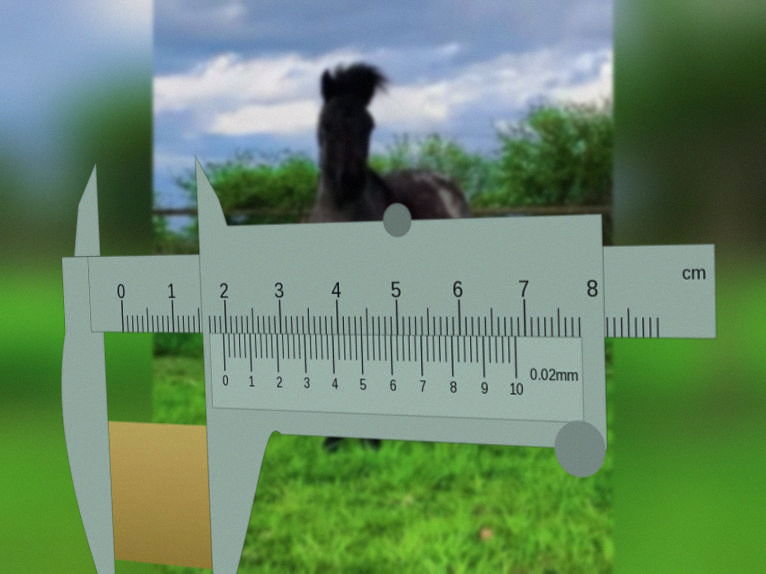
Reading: 19.5 mm
